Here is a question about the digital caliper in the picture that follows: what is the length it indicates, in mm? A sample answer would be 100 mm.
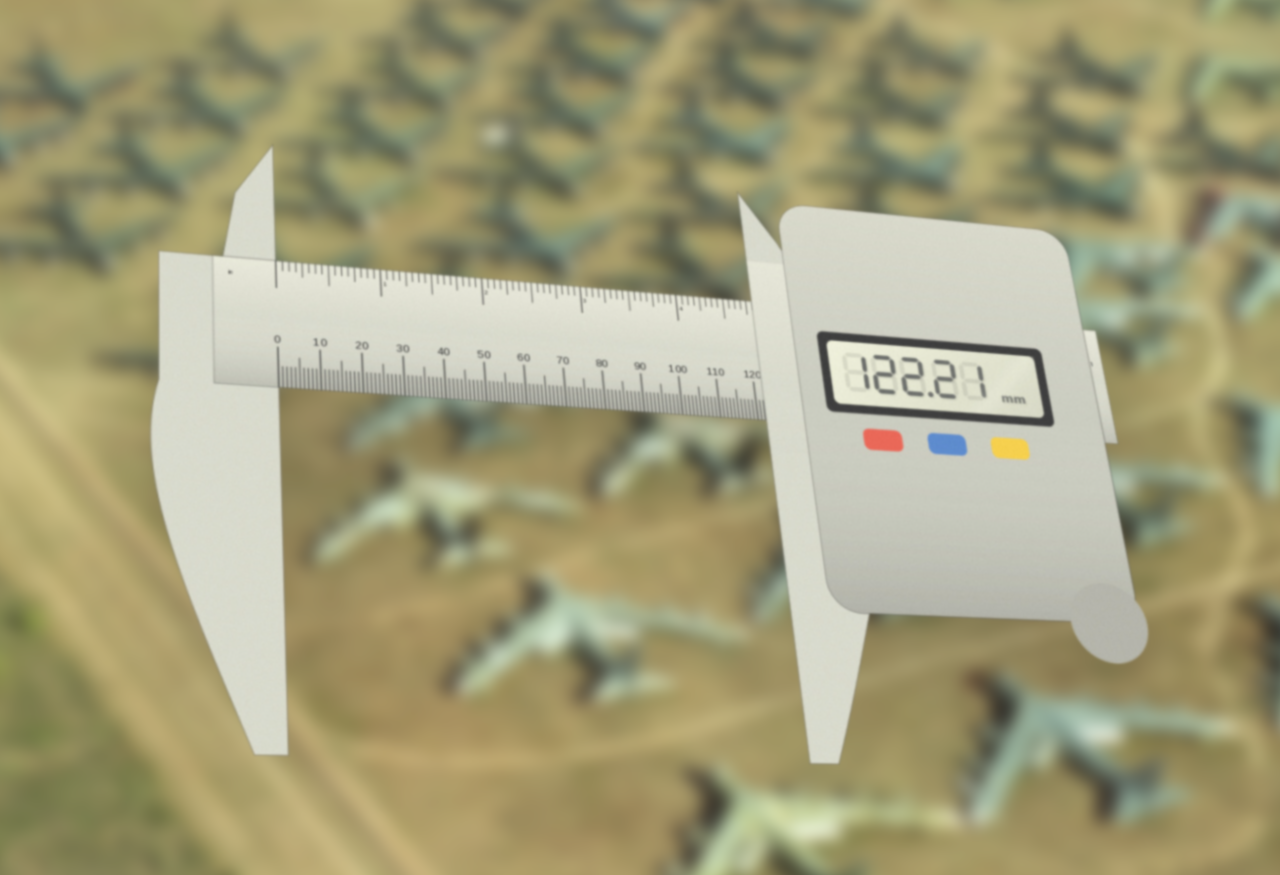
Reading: 122.21 mm
